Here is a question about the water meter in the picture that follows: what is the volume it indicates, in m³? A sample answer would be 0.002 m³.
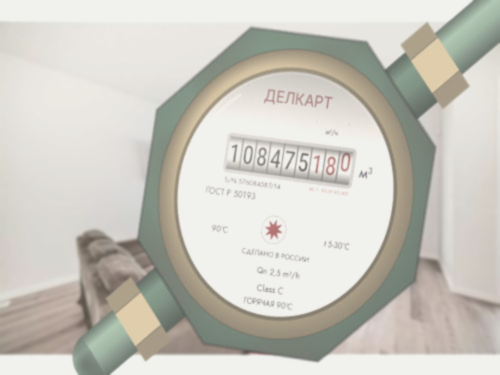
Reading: 108475.180 m³
